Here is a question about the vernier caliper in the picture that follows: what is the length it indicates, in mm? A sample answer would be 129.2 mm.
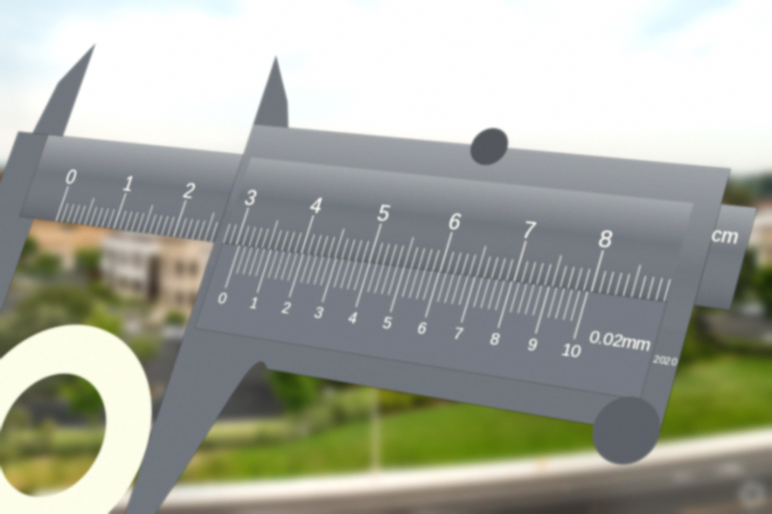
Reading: 30.5 mm
